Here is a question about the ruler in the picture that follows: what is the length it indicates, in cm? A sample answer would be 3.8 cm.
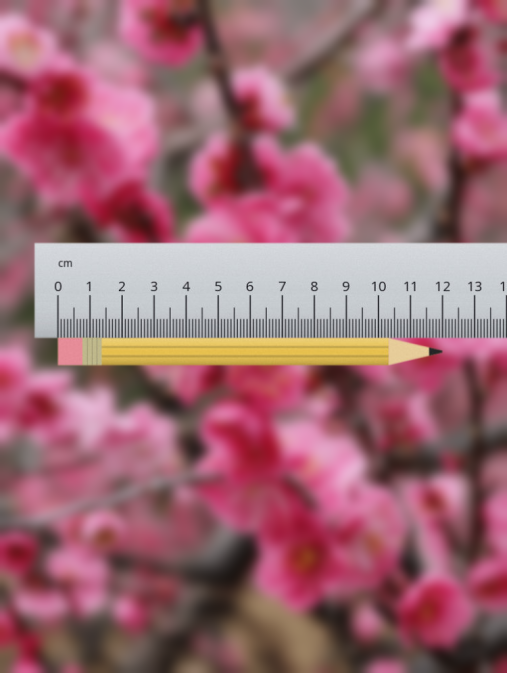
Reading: 12 cm
